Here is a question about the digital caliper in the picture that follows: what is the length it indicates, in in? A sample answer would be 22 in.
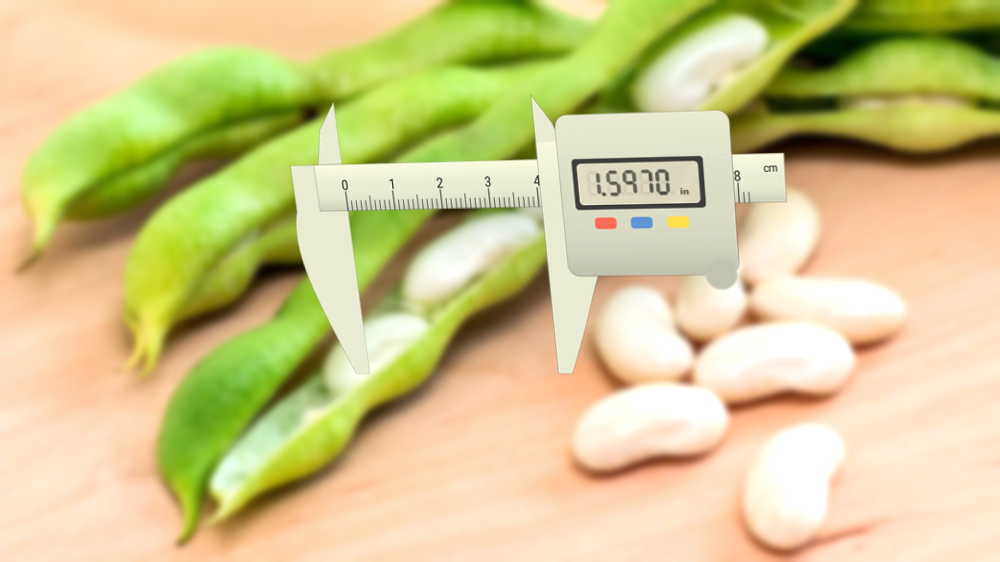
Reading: 1.5970 in
